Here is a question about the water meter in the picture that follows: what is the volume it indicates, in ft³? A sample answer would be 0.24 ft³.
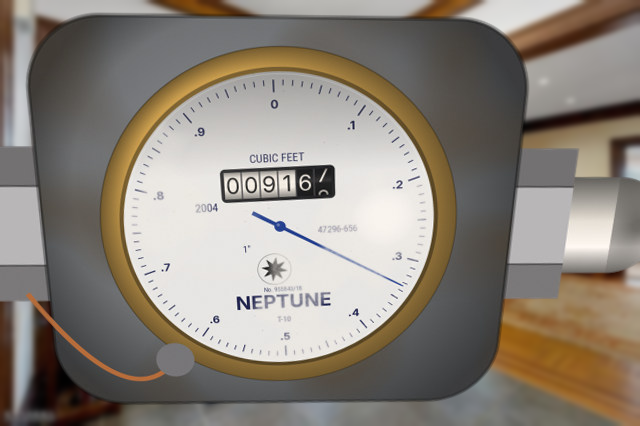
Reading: 9167.33 ft³
